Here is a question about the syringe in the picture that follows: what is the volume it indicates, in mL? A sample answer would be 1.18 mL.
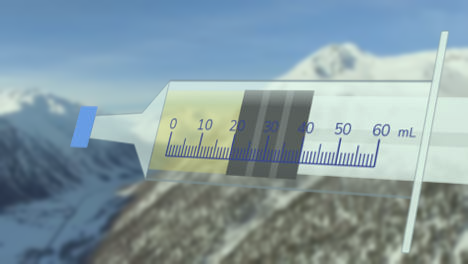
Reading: 20 mL
